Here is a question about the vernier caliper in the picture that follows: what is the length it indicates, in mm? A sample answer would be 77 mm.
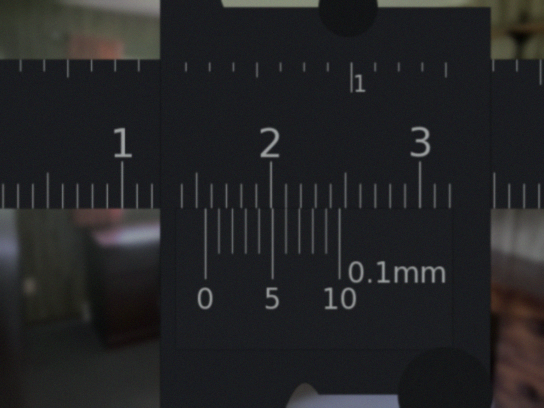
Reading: 15.6 mm
